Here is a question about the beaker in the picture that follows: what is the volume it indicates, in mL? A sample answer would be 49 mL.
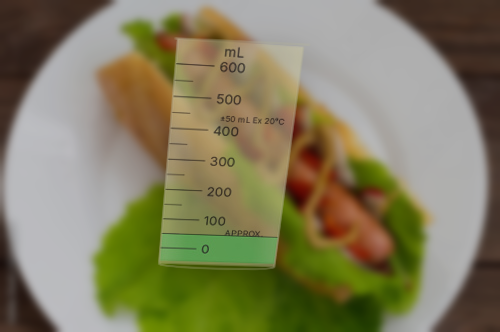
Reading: 50 mL
